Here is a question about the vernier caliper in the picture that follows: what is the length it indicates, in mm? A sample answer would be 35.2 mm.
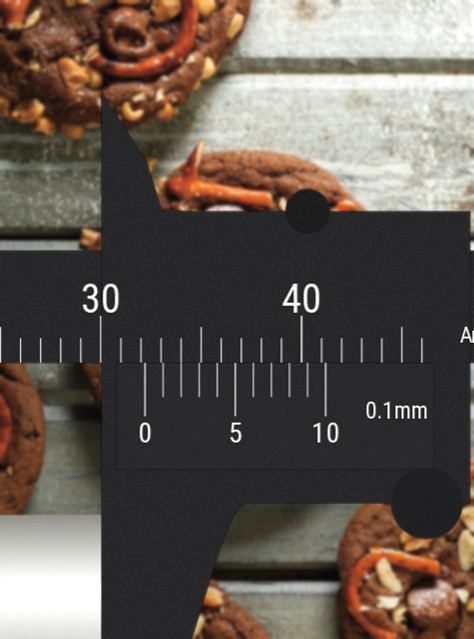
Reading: 32.2 mm
